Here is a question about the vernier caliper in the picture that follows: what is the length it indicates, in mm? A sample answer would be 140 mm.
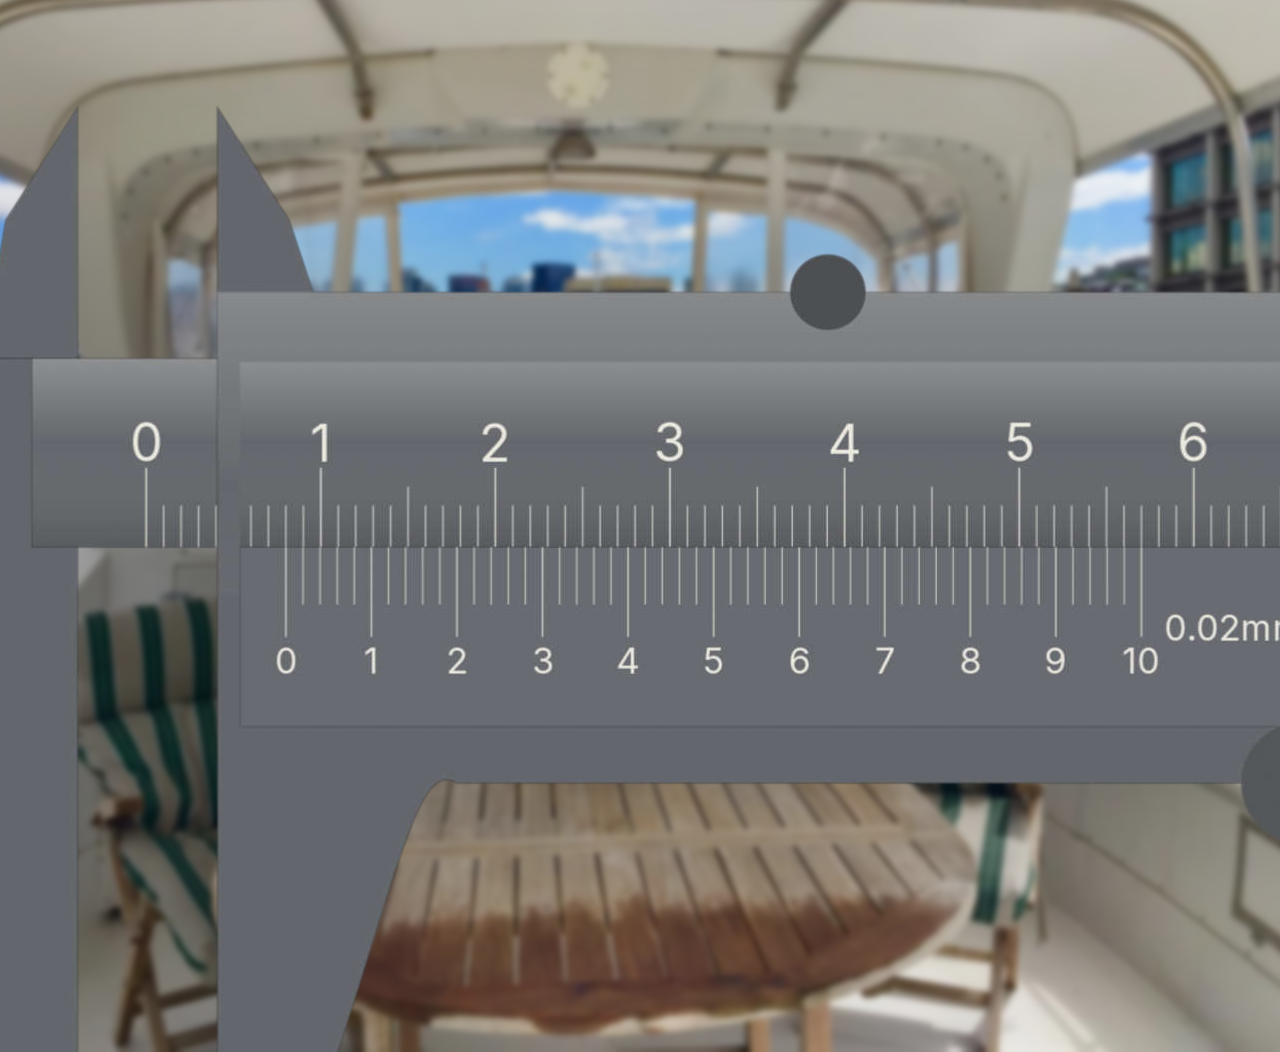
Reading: 8.0 mm
